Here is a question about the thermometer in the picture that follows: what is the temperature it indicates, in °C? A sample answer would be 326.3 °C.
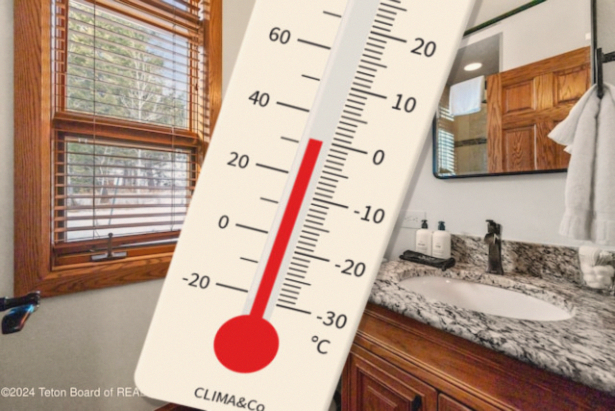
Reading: 0 °C
